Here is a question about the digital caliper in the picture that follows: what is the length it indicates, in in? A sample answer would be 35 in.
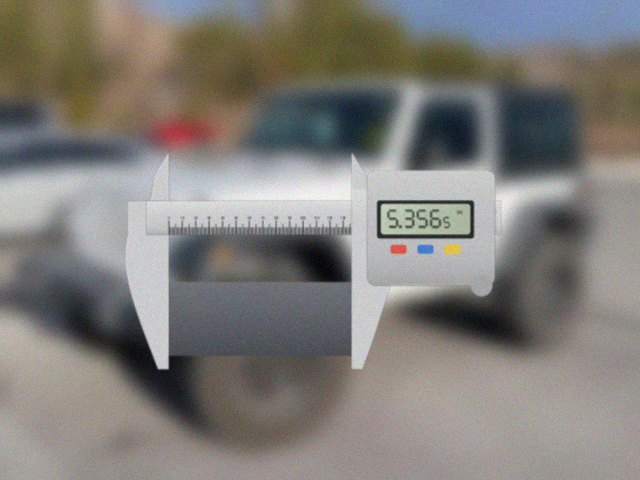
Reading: 5.3565 in
